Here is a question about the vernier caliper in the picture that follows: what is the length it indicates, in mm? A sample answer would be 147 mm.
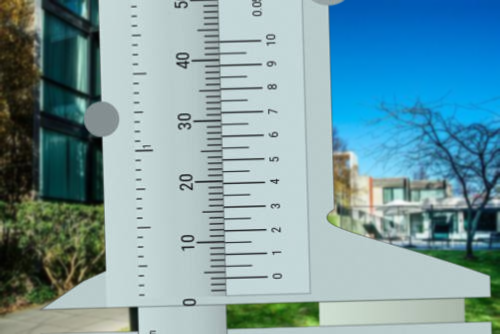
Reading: 4.0 mm
